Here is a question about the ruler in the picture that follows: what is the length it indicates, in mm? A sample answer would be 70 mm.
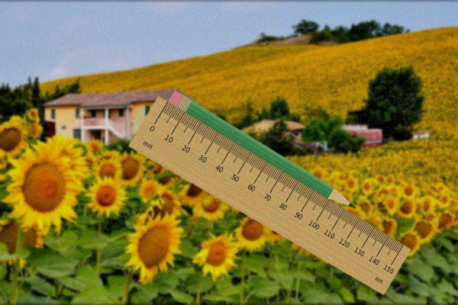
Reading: 115 mm
